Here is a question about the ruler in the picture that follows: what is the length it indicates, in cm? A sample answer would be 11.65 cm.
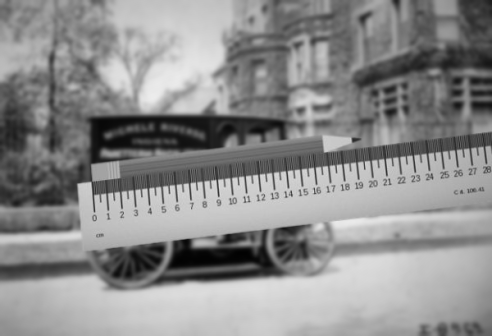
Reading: 19.5 cm
